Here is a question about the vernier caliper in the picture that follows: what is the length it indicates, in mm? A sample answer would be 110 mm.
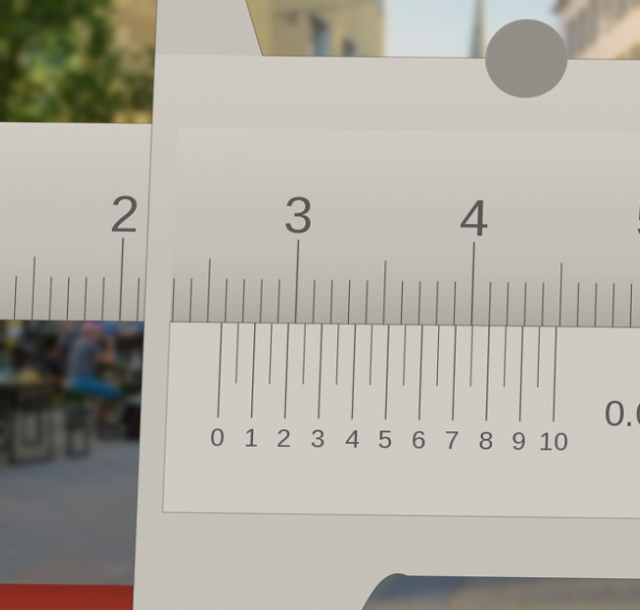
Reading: 25.8 mm
